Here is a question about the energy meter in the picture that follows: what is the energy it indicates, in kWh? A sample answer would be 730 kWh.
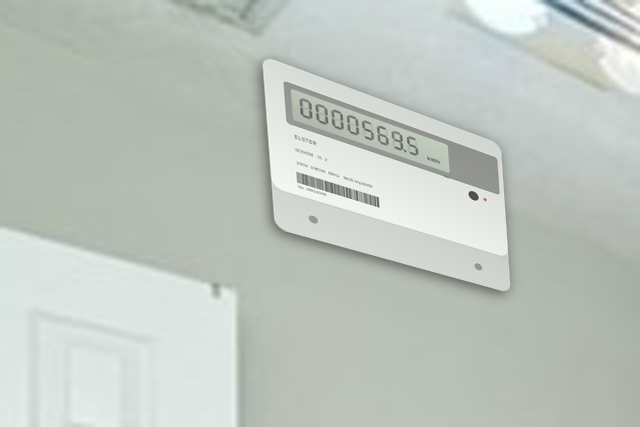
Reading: 569.5 kWh
